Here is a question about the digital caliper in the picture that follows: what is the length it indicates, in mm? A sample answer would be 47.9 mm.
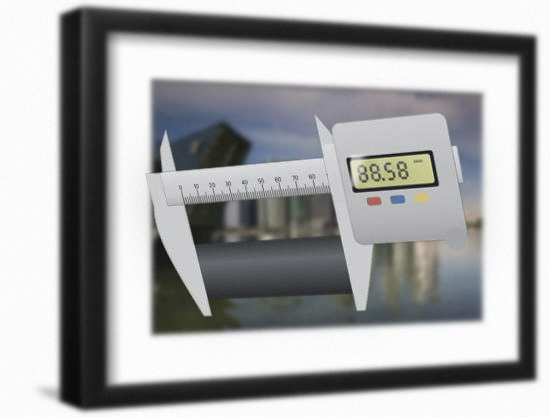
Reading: 88.58 mm
